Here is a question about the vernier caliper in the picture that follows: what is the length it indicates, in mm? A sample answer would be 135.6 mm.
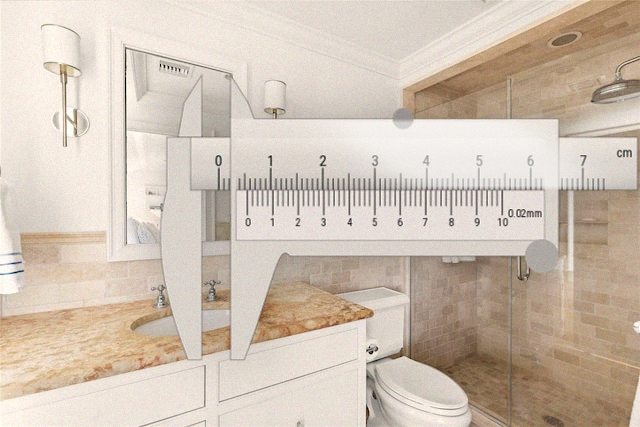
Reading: 5.5 mm
